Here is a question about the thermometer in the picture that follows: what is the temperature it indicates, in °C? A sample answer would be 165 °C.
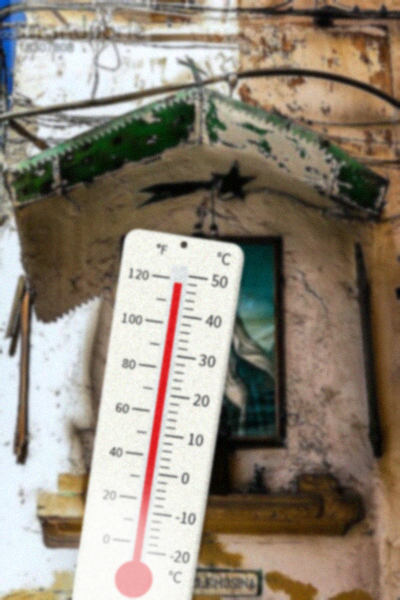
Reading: 48 °C
